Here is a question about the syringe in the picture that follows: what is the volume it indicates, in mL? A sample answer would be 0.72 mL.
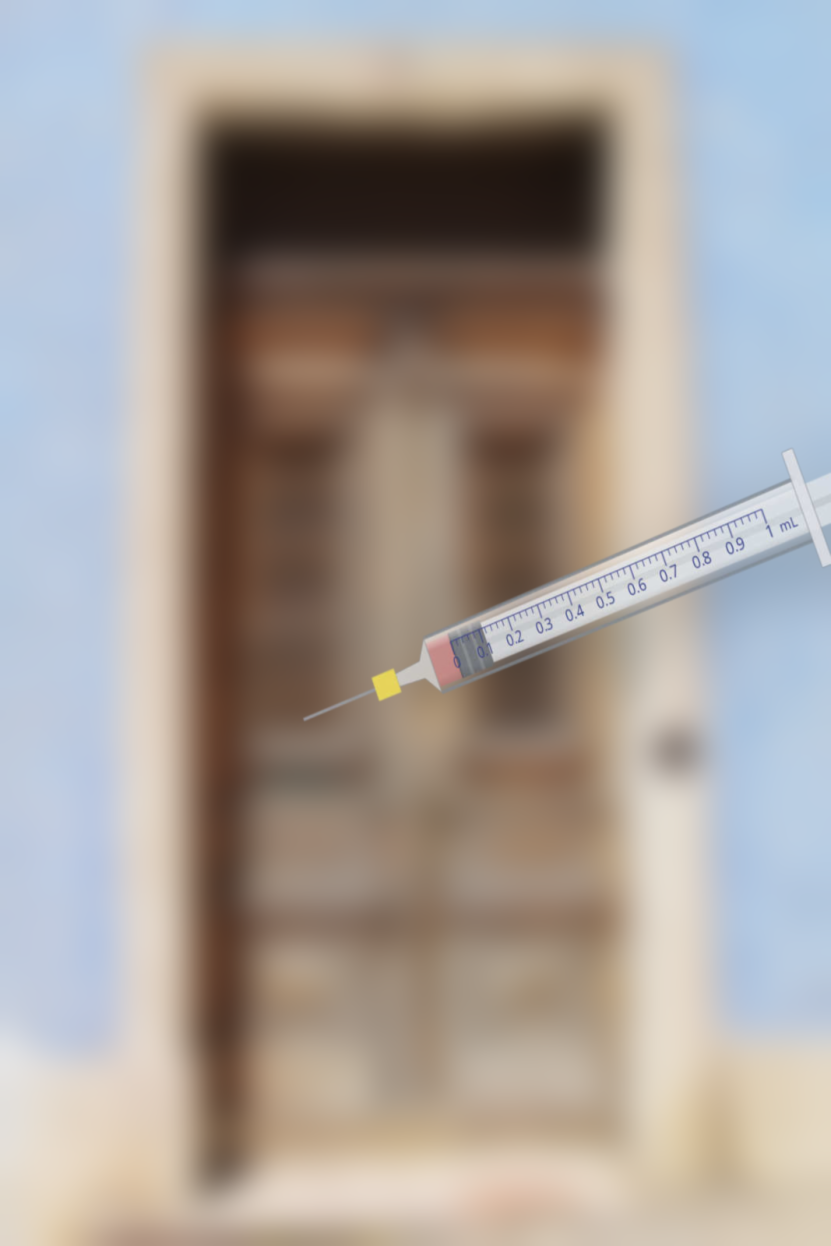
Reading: 0 mL
